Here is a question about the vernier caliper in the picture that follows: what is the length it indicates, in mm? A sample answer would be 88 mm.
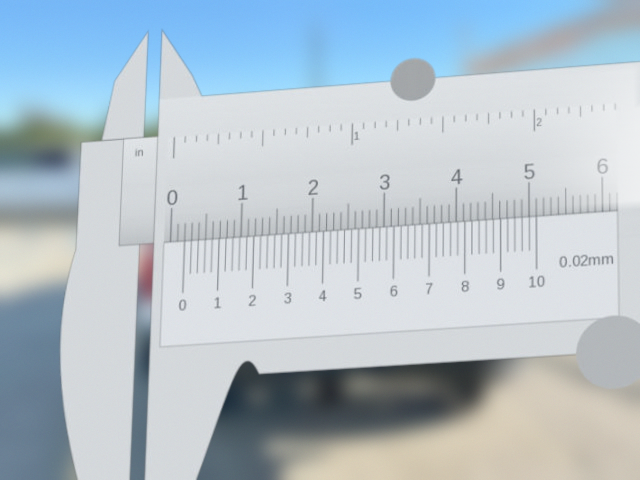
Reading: 2.0 mm
